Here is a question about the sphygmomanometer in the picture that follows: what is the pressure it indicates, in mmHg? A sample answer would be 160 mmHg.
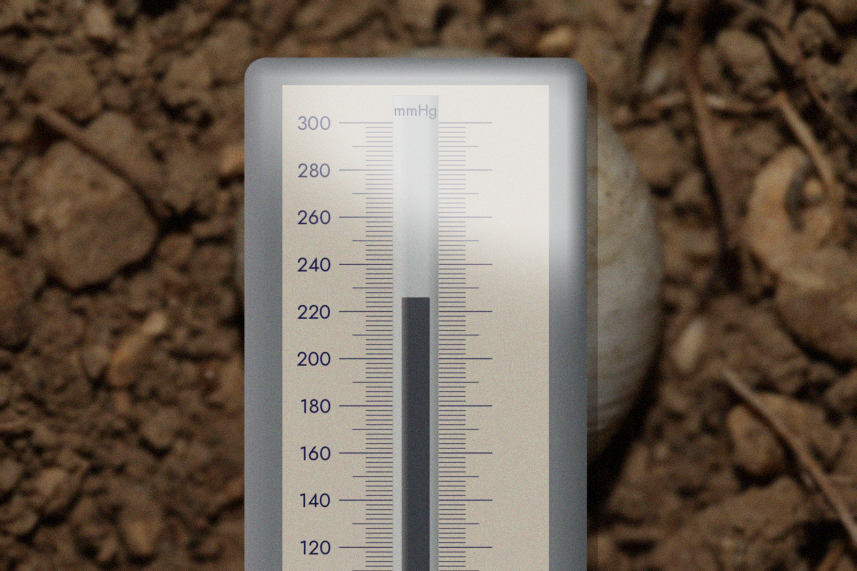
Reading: 226 mmHg
